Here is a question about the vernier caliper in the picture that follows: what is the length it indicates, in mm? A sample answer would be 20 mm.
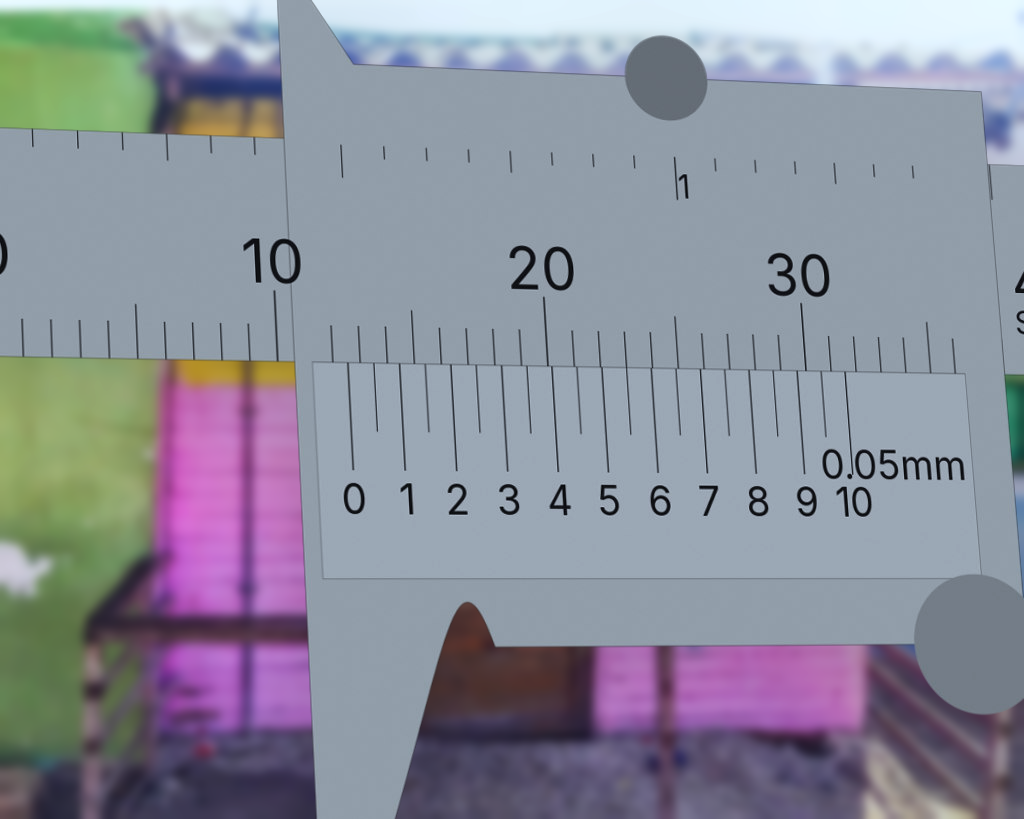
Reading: 12.55 mm
